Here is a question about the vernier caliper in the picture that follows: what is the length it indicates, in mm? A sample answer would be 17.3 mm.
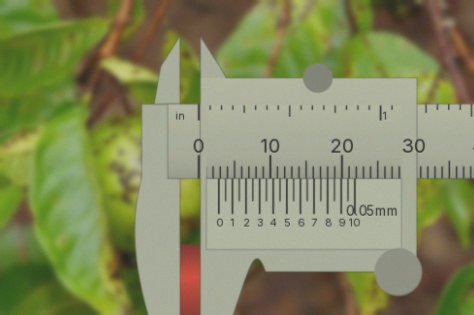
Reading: 2.8 mm
